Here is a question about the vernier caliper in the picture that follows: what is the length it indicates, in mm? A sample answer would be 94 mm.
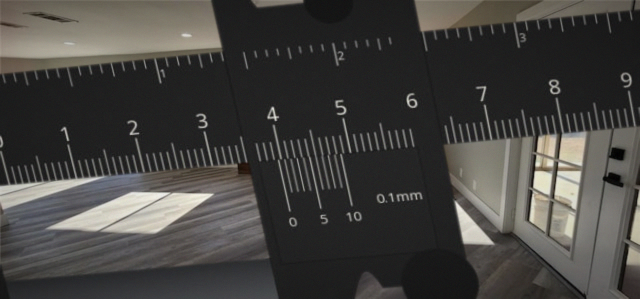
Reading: 39.6 mm
